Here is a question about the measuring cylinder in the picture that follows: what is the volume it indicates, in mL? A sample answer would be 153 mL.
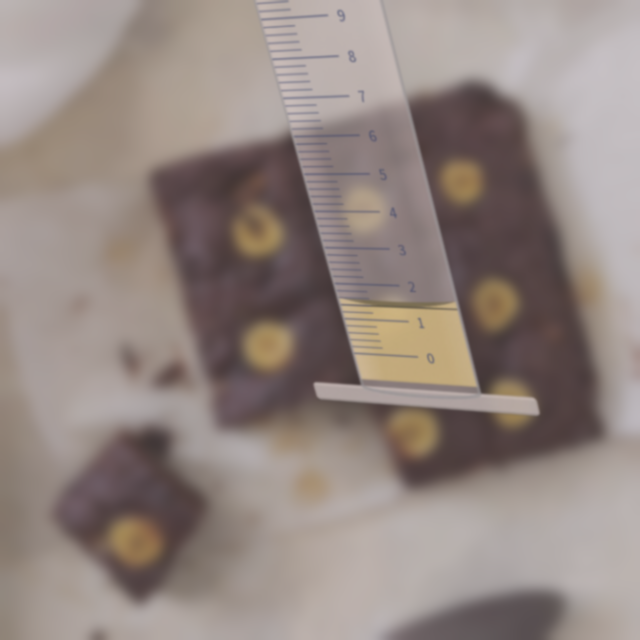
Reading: 1.4 mL
